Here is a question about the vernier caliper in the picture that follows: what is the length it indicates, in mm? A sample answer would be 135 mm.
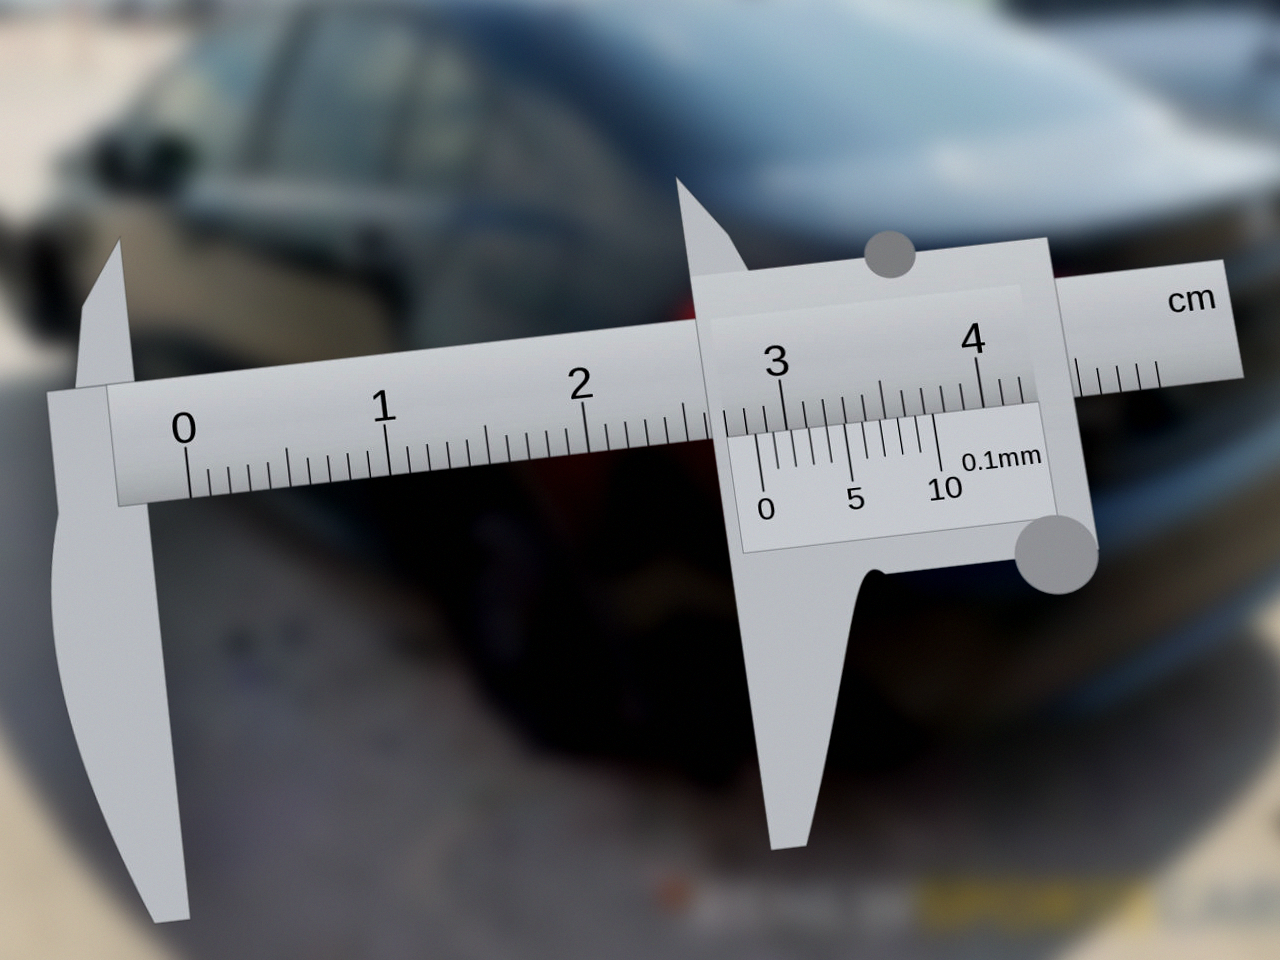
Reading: 28.4 mm
